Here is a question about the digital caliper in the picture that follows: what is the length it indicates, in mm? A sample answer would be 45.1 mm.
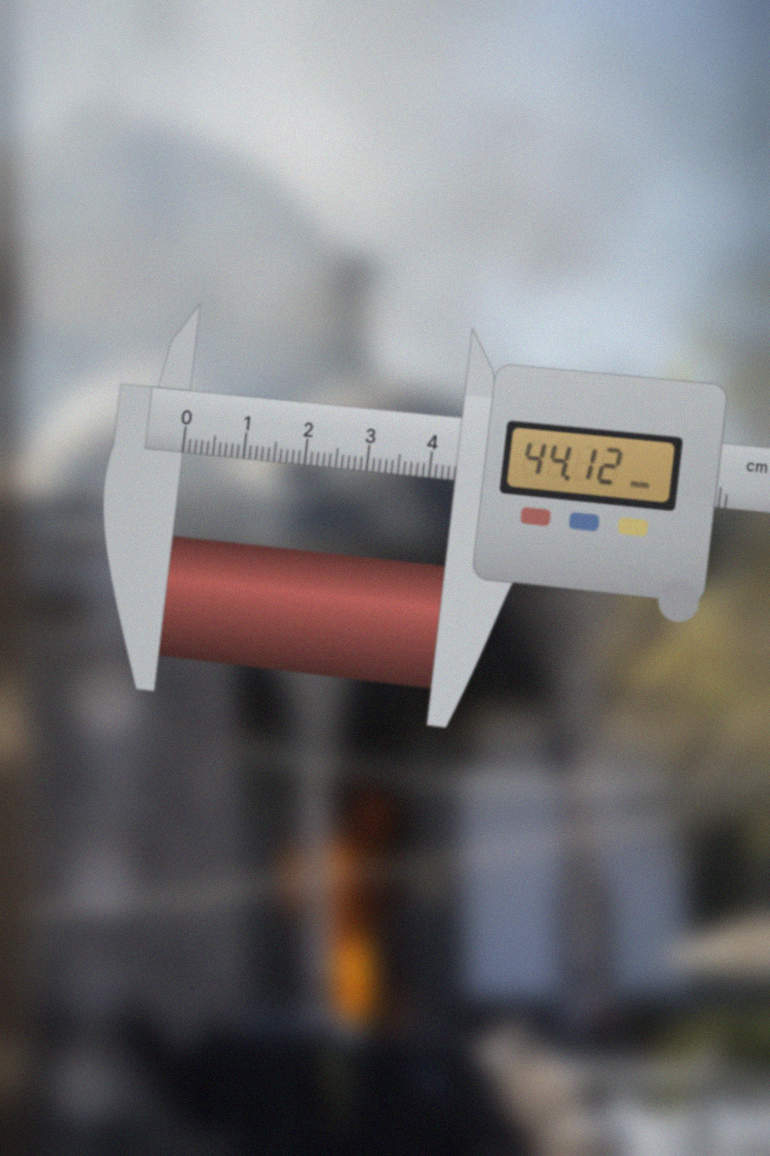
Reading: 44.12 mm
